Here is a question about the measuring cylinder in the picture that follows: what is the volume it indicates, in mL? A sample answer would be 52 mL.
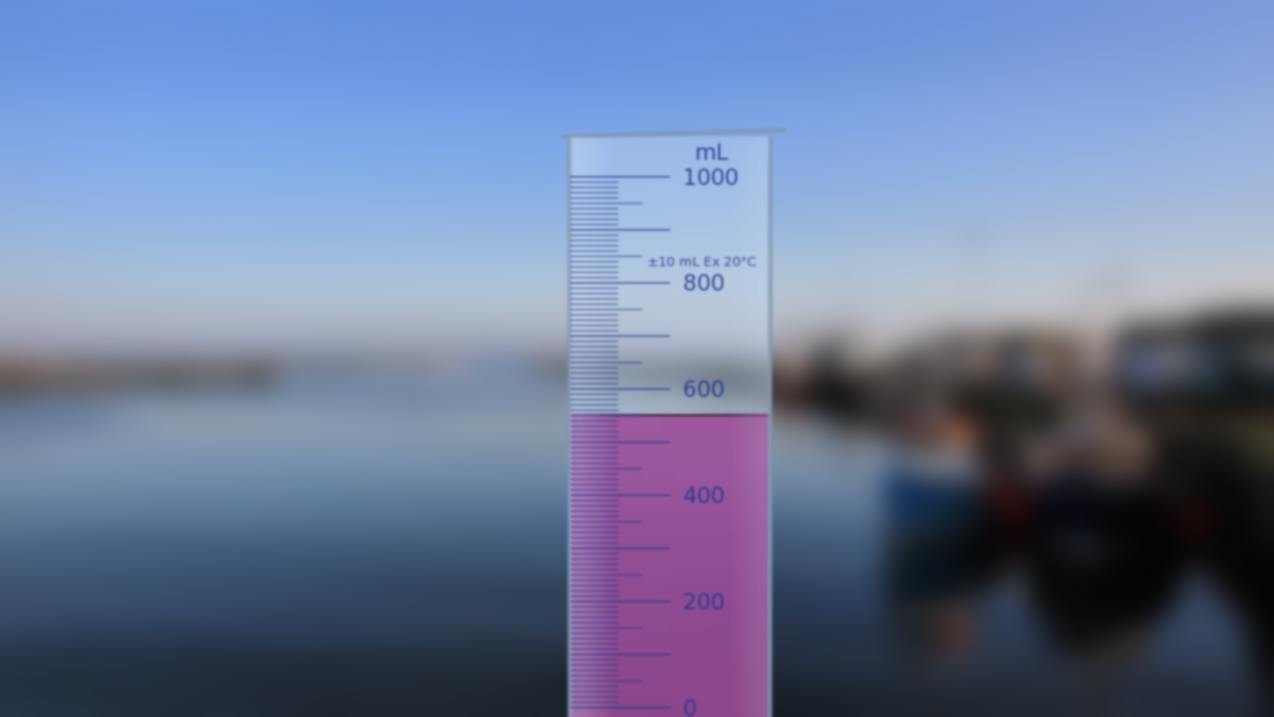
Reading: 550 mL
